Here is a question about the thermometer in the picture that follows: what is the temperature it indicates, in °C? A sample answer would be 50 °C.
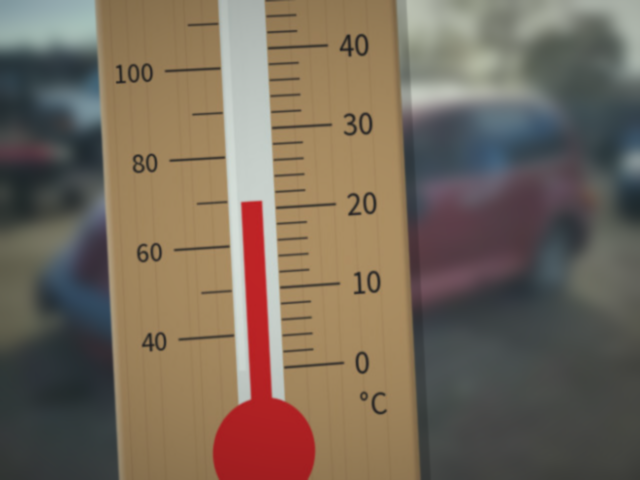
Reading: 21 °C
